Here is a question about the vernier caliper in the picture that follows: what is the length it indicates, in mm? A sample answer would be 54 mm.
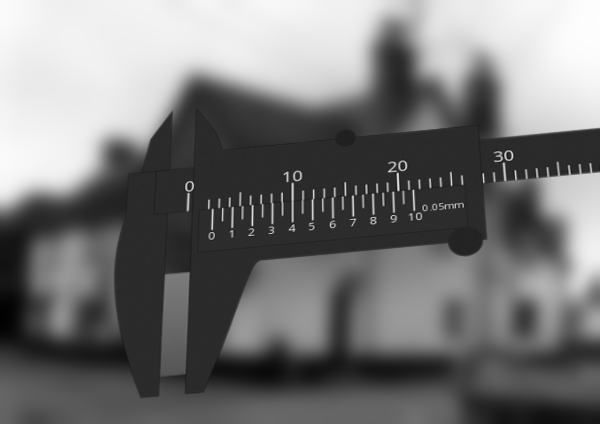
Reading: 2.4 mm
